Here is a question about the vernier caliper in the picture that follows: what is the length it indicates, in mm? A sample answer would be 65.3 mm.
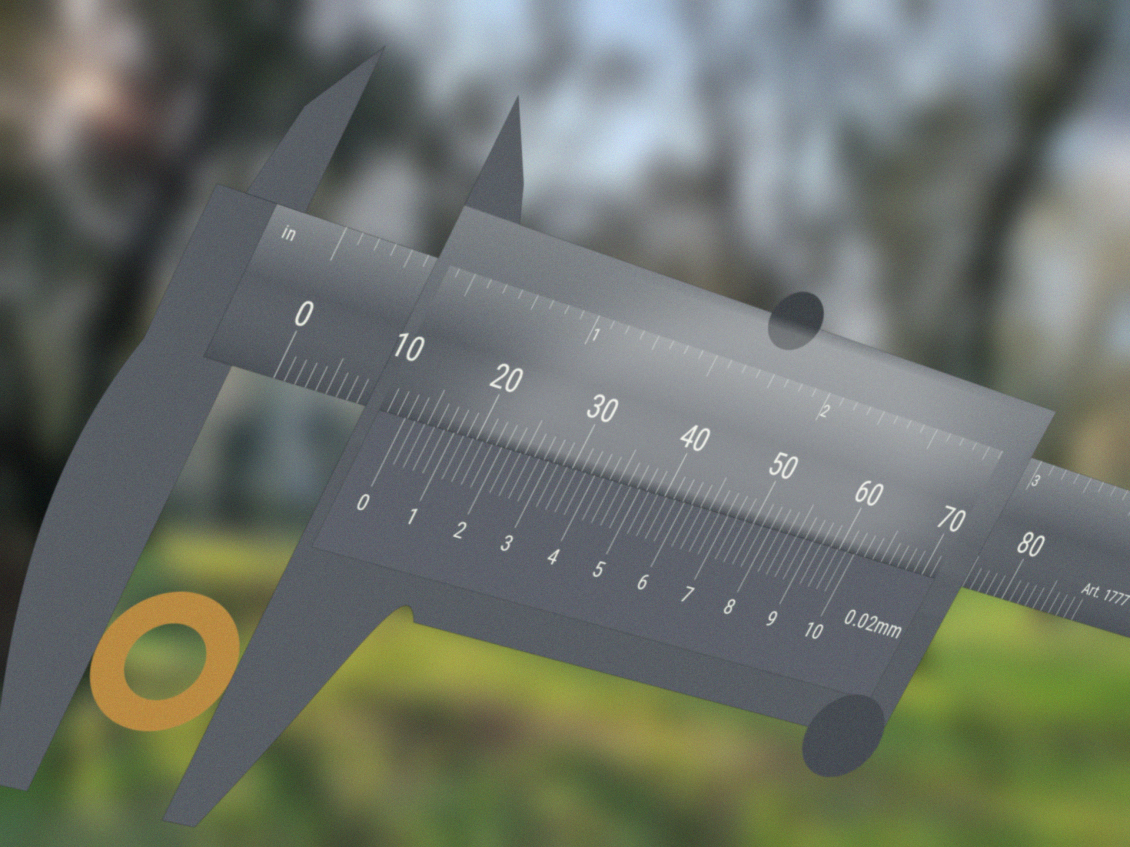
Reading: 12.8 mm
